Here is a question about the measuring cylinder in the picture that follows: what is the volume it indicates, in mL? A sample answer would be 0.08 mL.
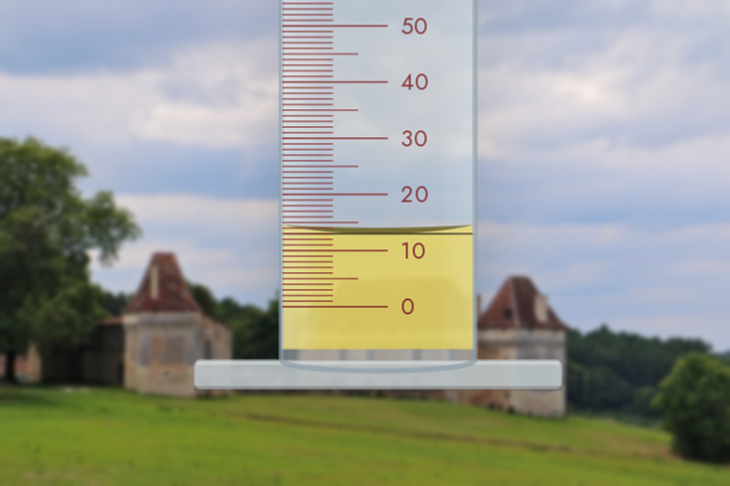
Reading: 13 mL
